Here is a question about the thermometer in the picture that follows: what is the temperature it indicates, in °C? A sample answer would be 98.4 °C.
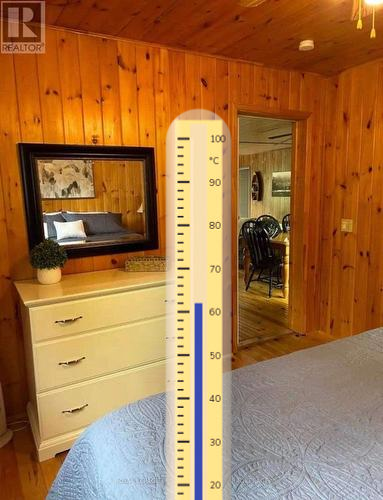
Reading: 62 °C
